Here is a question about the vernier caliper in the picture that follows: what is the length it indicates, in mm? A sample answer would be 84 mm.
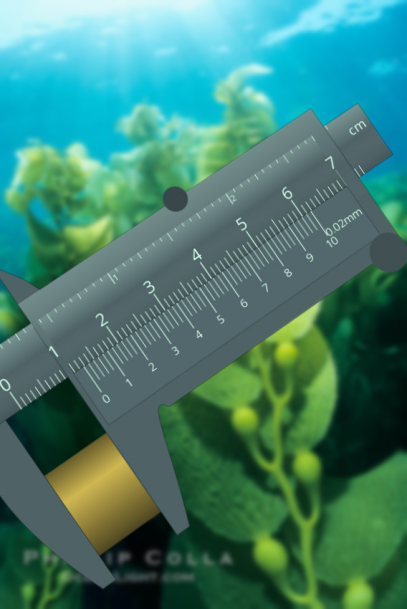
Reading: 12.8 mm
